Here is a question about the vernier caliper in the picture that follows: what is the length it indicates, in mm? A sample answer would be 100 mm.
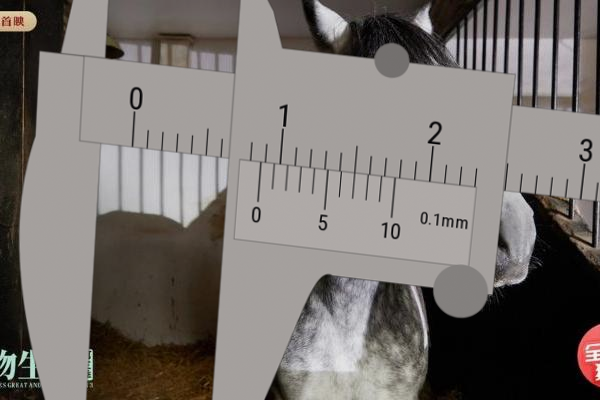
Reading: 8.7 mm
